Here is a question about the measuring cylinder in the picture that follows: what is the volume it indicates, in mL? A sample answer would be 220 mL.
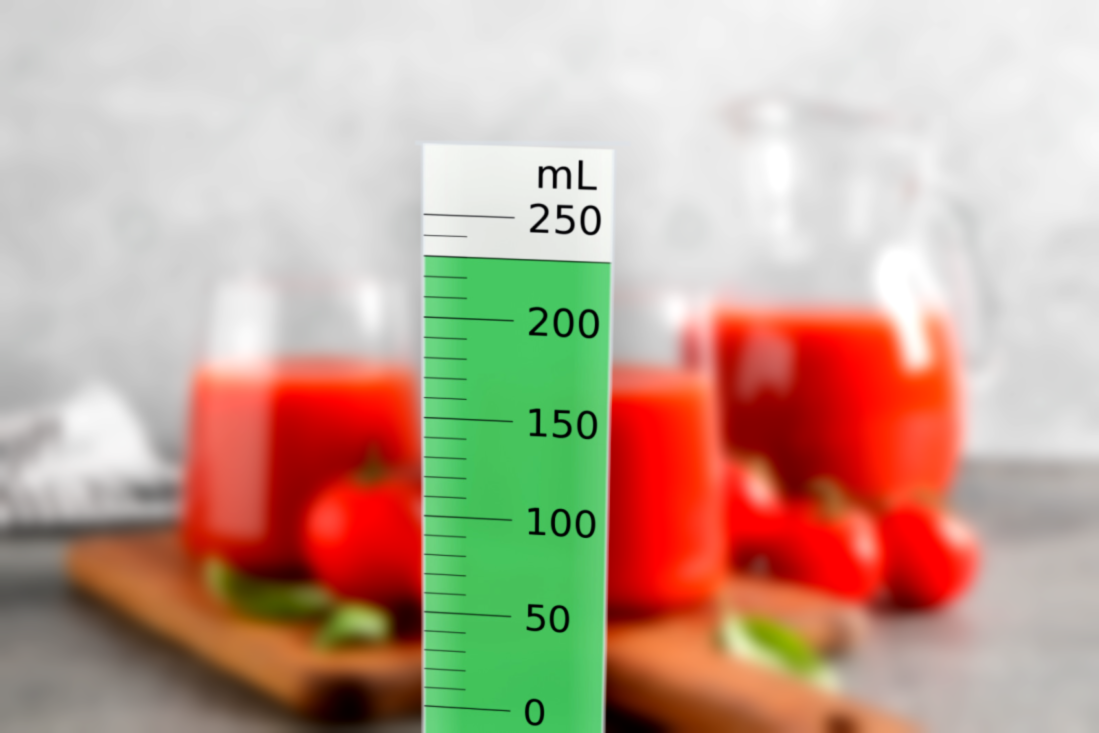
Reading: 230 mL
